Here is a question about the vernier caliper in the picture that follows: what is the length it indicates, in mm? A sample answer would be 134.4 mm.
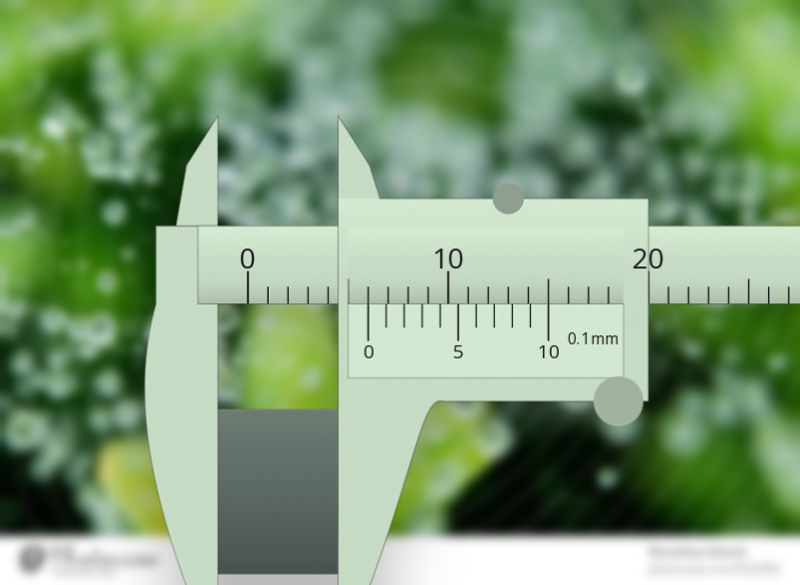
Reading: 6.0 mm
